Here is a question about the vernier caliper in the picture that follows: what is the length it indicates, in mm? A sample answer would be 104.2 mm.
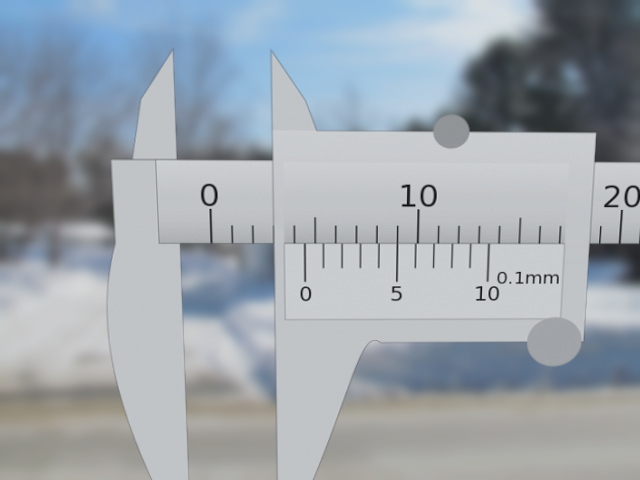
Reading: 4.5 mm
